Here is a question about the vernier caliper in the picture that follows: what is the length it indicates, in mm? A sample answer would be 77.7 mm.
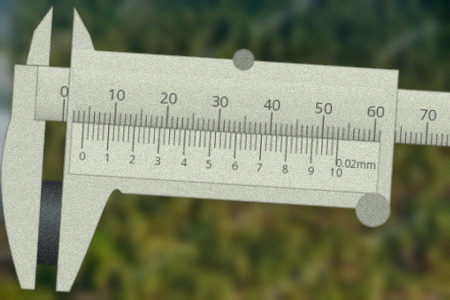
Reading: 4.0 mm
